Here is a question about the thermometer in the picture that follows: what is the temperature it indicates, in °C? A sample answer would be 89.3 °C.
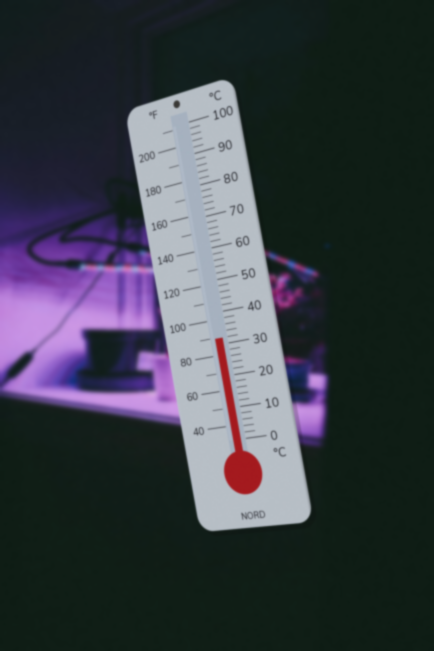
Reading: 32 °C
